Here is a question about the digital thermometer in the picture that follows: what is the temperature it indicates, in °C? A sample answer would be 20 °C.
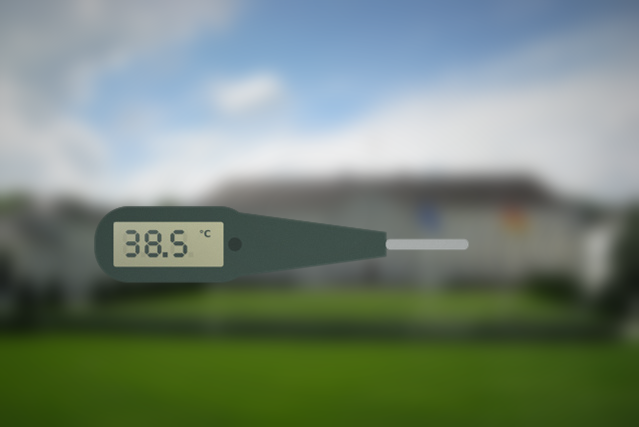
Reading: 38.5 °C
